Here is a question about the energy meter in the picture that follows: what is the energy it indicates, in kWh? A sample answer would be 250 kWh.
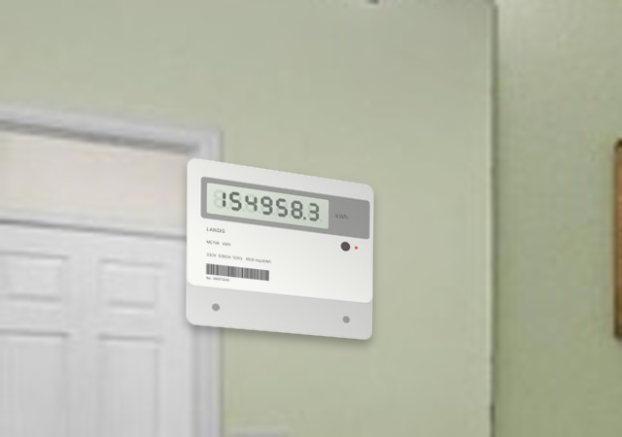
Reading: 154958.3 kWh
